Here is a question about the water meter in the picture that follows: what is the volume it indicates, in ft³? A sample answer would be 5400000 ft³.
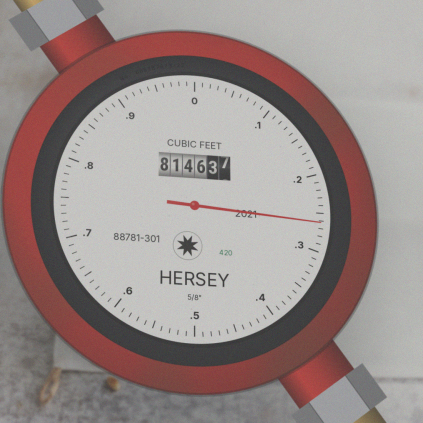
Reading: 814637.26 ft³
